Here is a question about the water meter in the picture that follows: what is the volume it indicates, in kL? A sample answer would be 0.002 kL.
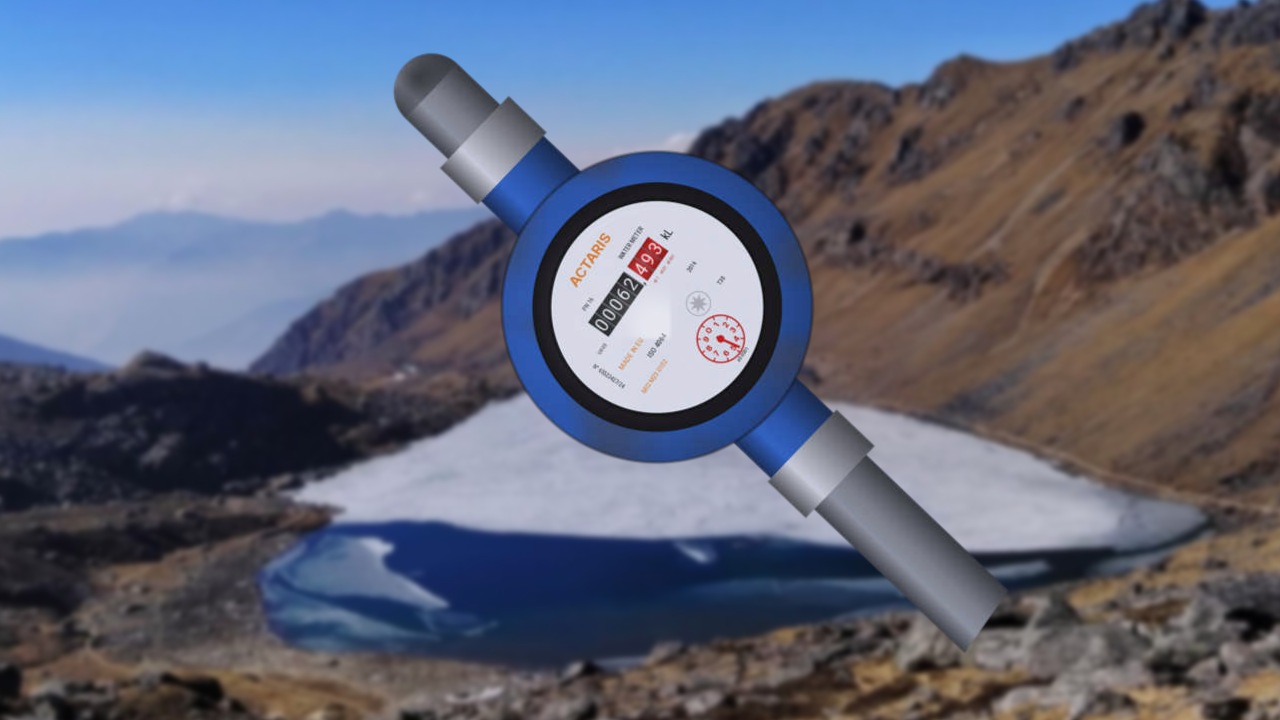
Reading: 62.4934 kL
